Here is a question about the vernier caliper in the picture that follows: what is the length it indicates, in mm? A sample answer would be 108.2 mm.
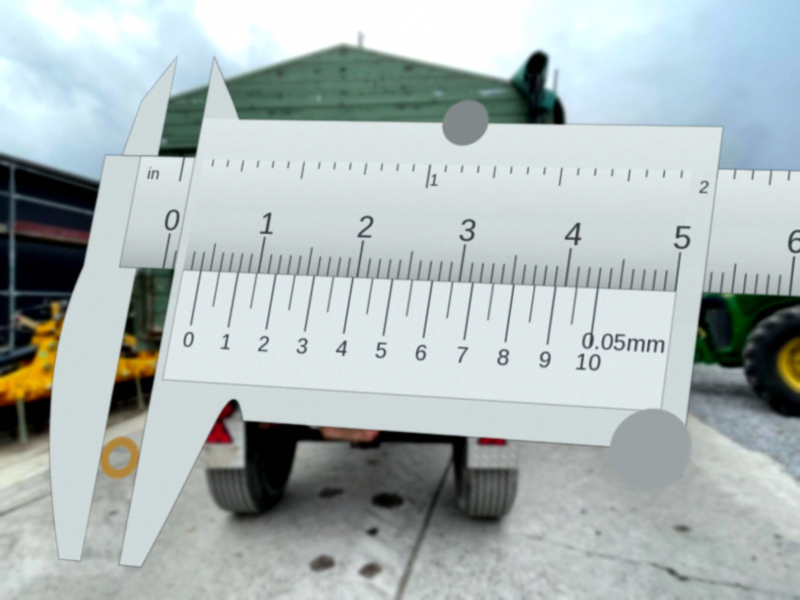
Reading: 4.0 mm
